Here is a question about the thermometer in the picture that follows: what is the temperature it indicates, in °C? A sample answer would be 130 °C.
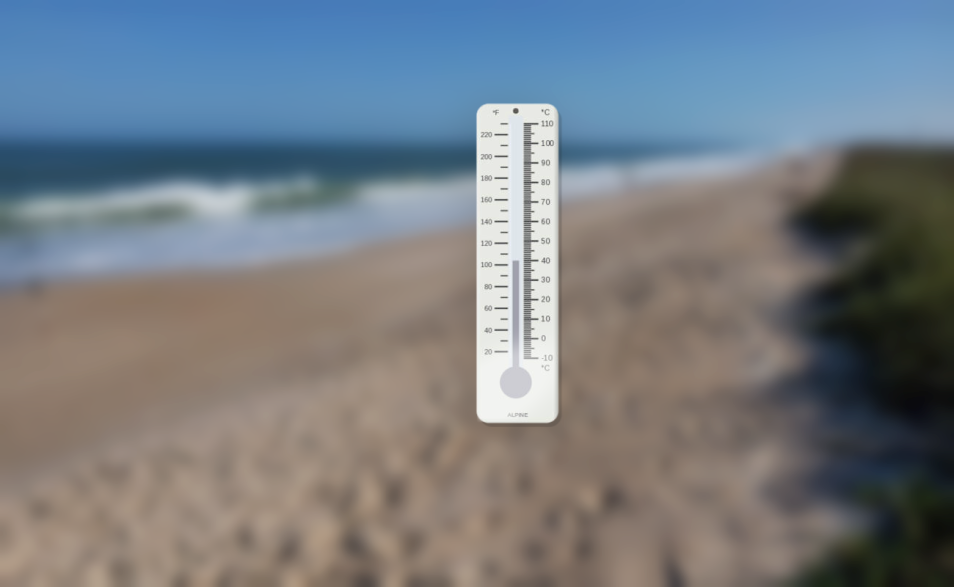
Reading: 40 °C
